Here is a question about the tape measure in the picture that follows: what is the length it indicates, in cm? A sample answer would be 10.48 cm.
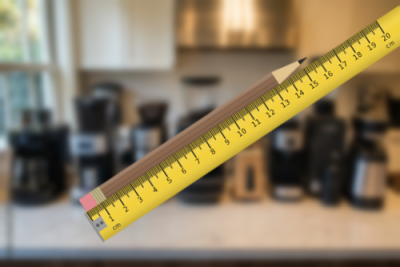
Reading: 15.5 cm
